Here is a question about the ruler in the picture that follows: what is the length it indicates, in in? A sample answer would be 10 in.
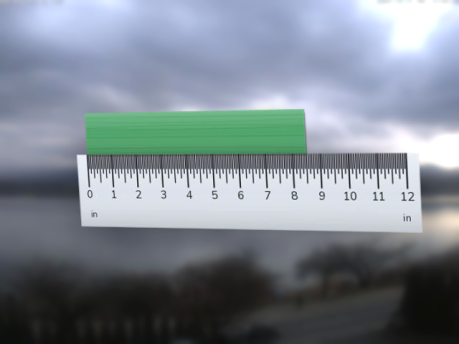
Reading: 8.5 in
